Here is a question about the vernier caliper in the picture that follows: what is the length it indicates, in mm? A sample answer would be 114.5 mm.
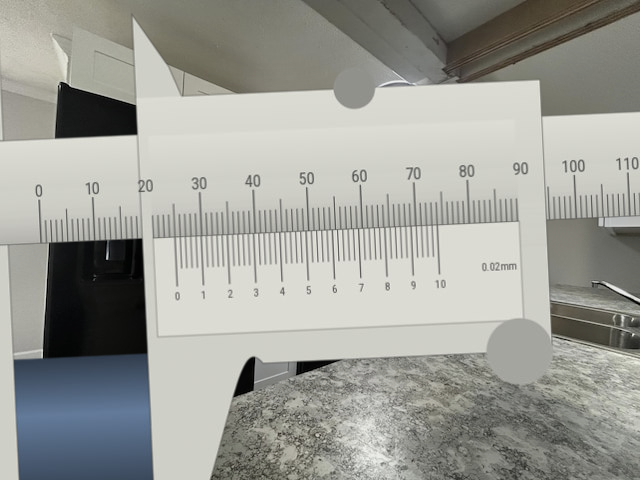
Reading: 25.0 mm
